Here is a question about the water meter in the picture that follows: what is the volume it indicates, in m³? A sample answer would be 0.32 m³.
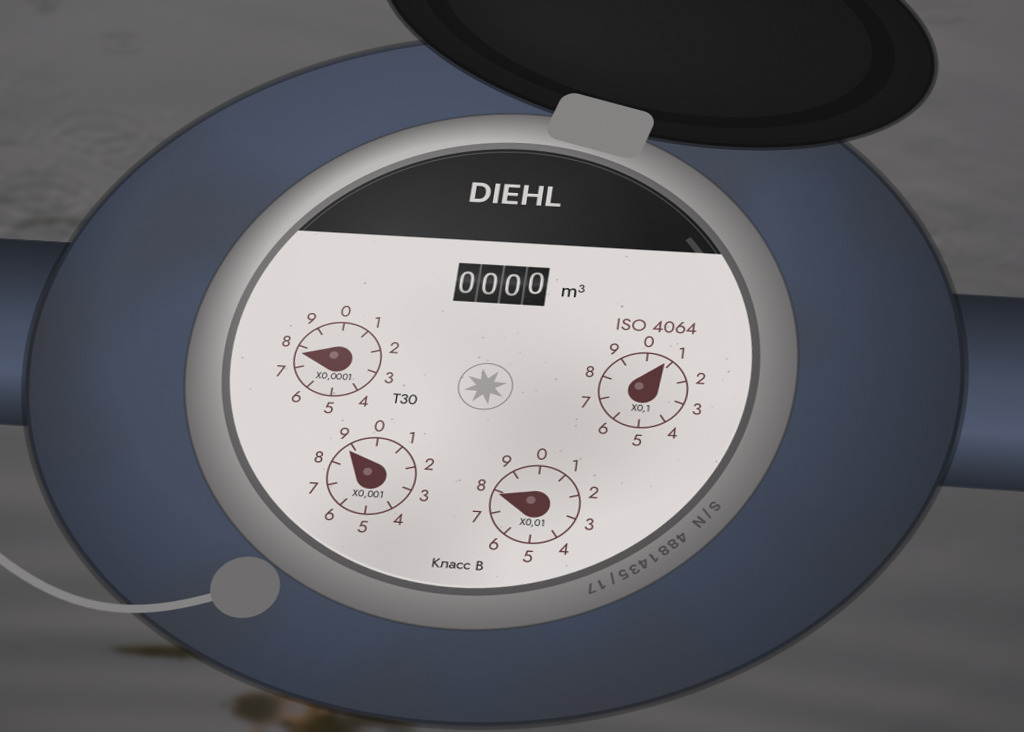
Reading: 0.0787 m³
